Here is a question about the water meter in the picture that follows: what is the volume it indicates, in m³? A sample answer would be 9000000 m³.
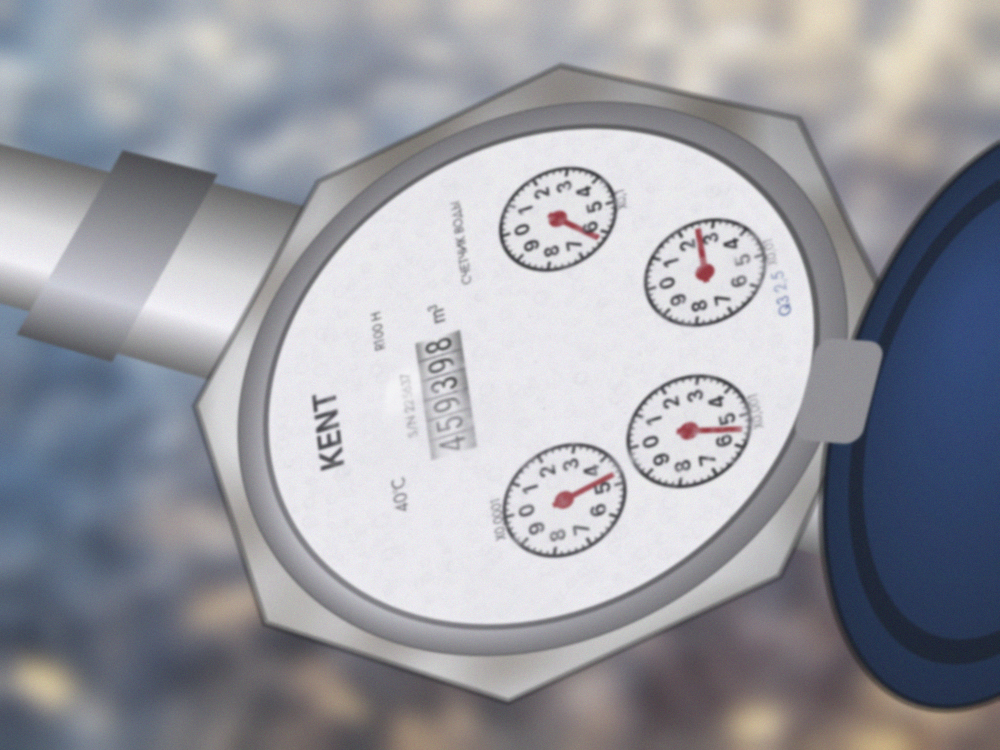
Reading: 459398.6254 m³
